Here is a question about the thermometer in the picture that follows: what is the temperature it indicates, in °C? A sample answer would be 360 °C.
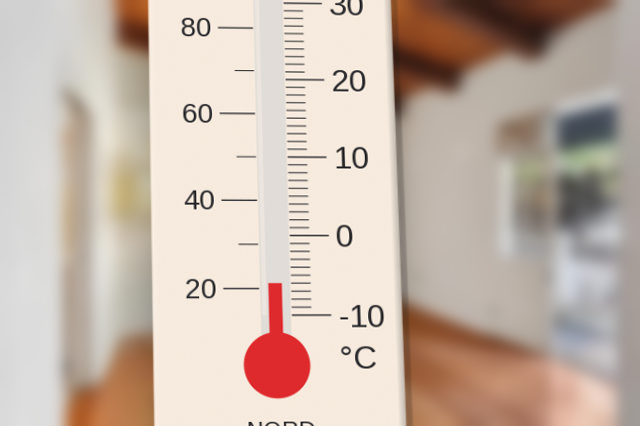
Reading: -6 °C
